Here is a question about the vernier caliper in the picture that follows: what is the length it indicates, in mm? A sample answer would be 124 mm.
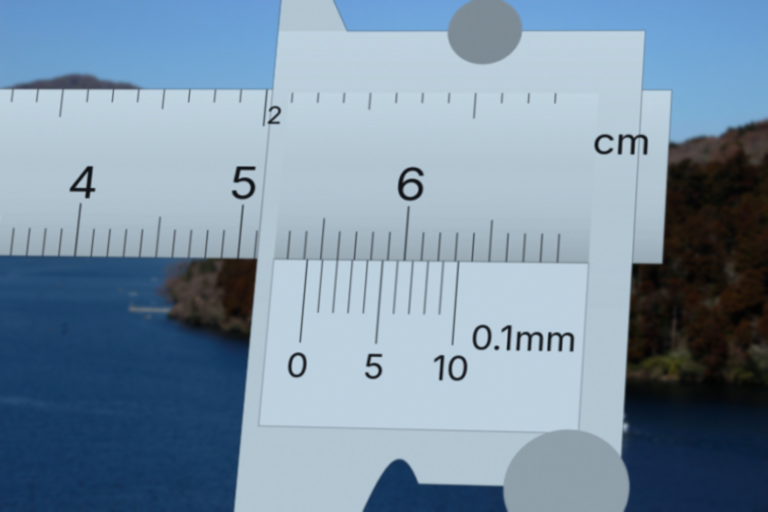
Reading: 54.2 mm
